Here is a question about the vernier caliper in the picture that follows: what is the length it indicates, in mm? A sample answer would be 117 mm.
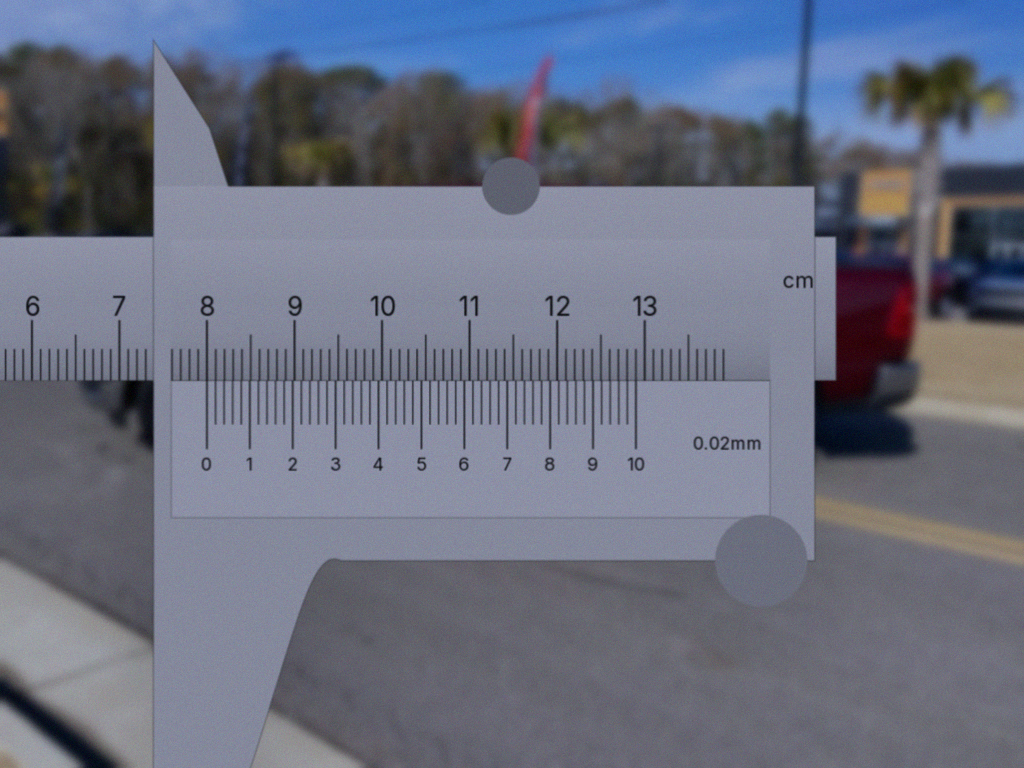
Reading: 80.0 mm
